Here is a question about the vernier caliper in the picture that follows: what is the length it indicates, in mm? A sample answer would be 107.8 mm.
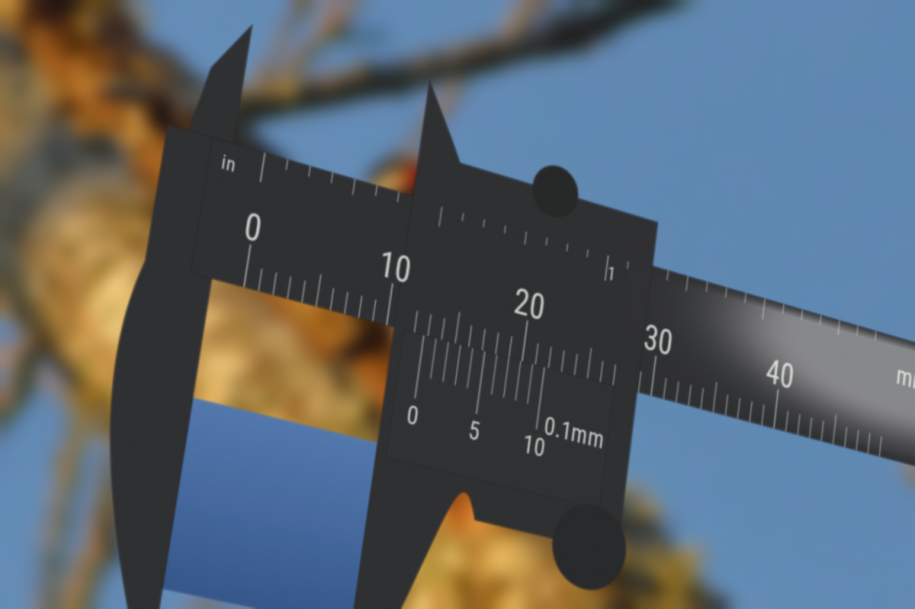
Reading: 12.7 mm
